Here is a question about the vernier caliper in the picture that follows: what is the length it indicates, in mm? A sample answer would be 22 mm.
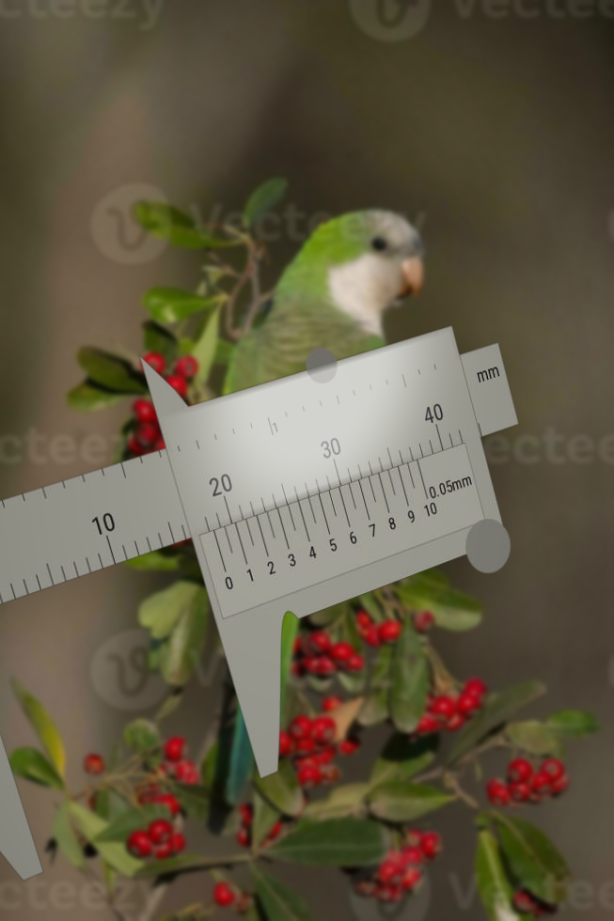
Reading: 18.4 mm
